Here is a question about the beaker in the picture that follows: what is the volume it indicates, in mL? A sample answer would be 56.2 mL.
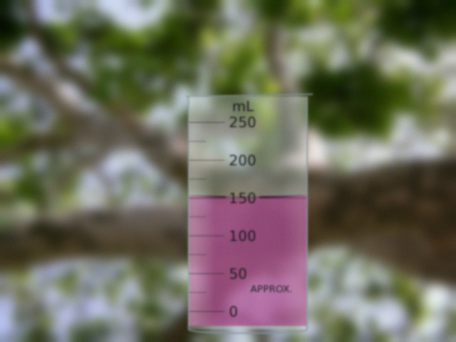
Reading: 150 mL
